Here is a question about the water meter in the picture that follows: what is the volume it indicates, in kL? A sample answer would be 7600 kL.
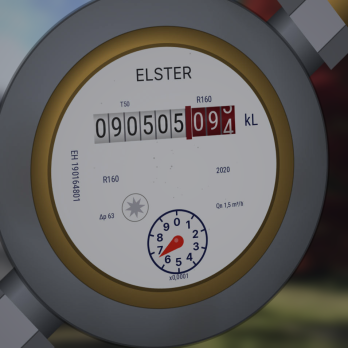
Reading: 90505.0936 kL
